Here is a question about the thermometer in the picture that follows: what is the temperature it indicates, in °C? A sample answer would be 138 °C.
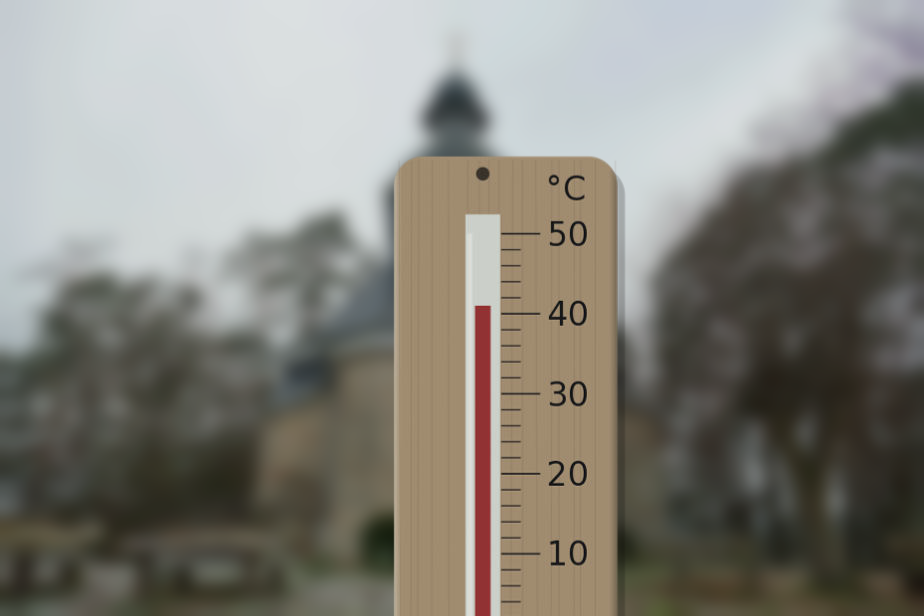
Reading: 41 °C
